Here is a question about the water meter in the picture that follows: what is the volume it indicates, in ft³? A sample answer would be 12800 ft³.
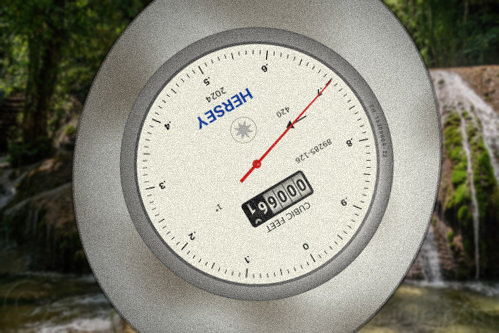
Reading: 660.70 ft³
